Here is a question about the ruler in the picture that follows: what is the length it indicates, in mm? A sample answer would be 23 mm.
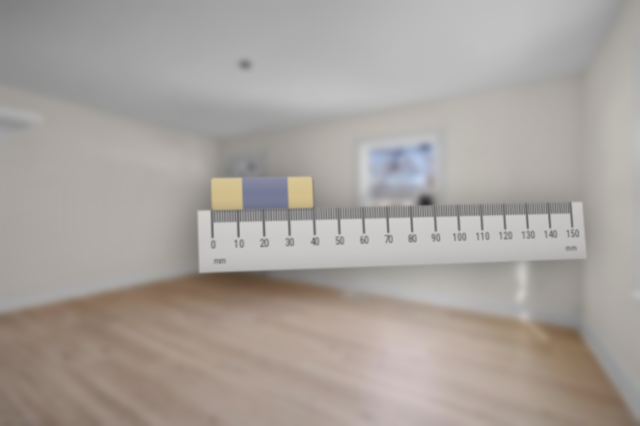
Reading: 40 mm
